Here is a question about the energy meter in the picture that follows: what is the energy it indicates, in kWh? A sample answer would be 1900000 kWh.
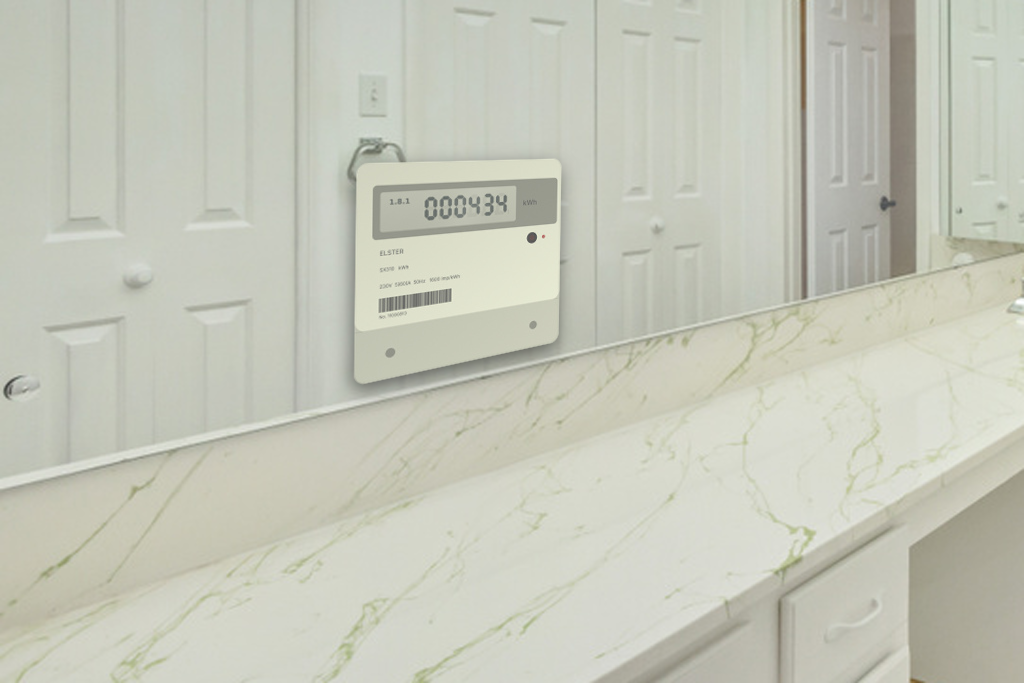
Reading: 434 kWh
